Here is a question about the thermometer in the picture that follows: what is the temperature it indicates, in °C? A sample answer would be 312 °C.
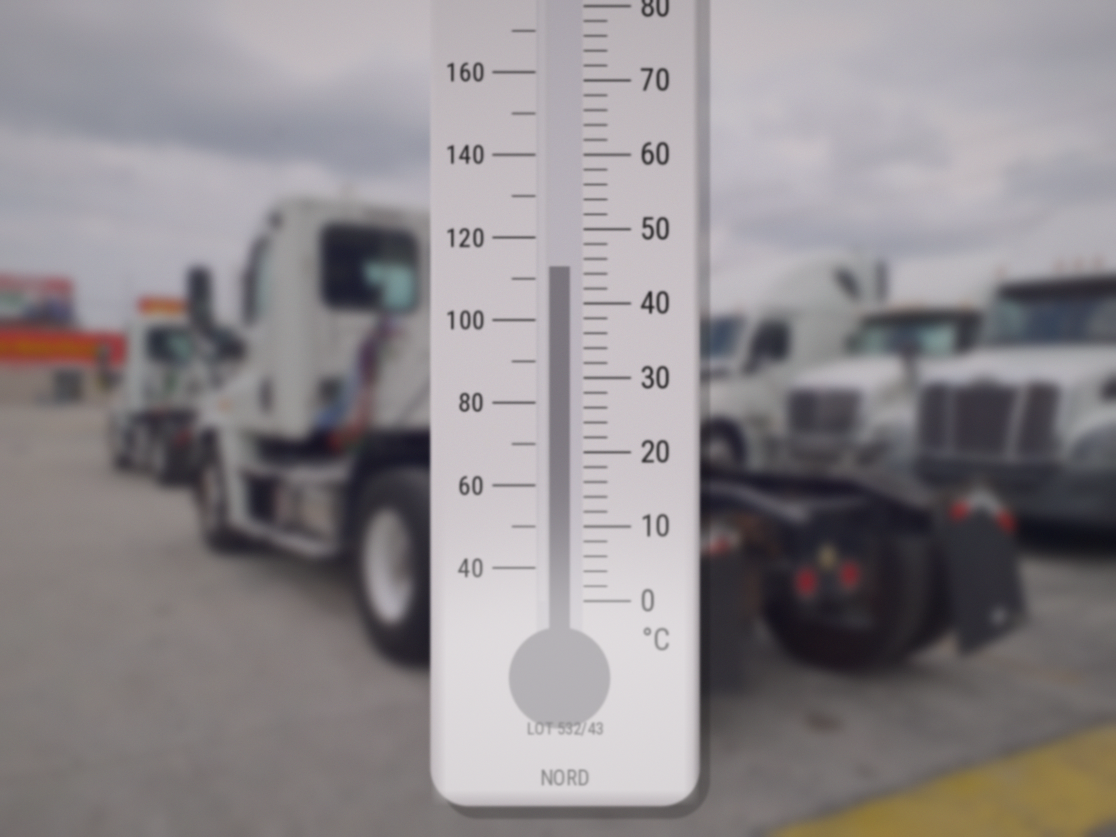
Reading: 45 °C
